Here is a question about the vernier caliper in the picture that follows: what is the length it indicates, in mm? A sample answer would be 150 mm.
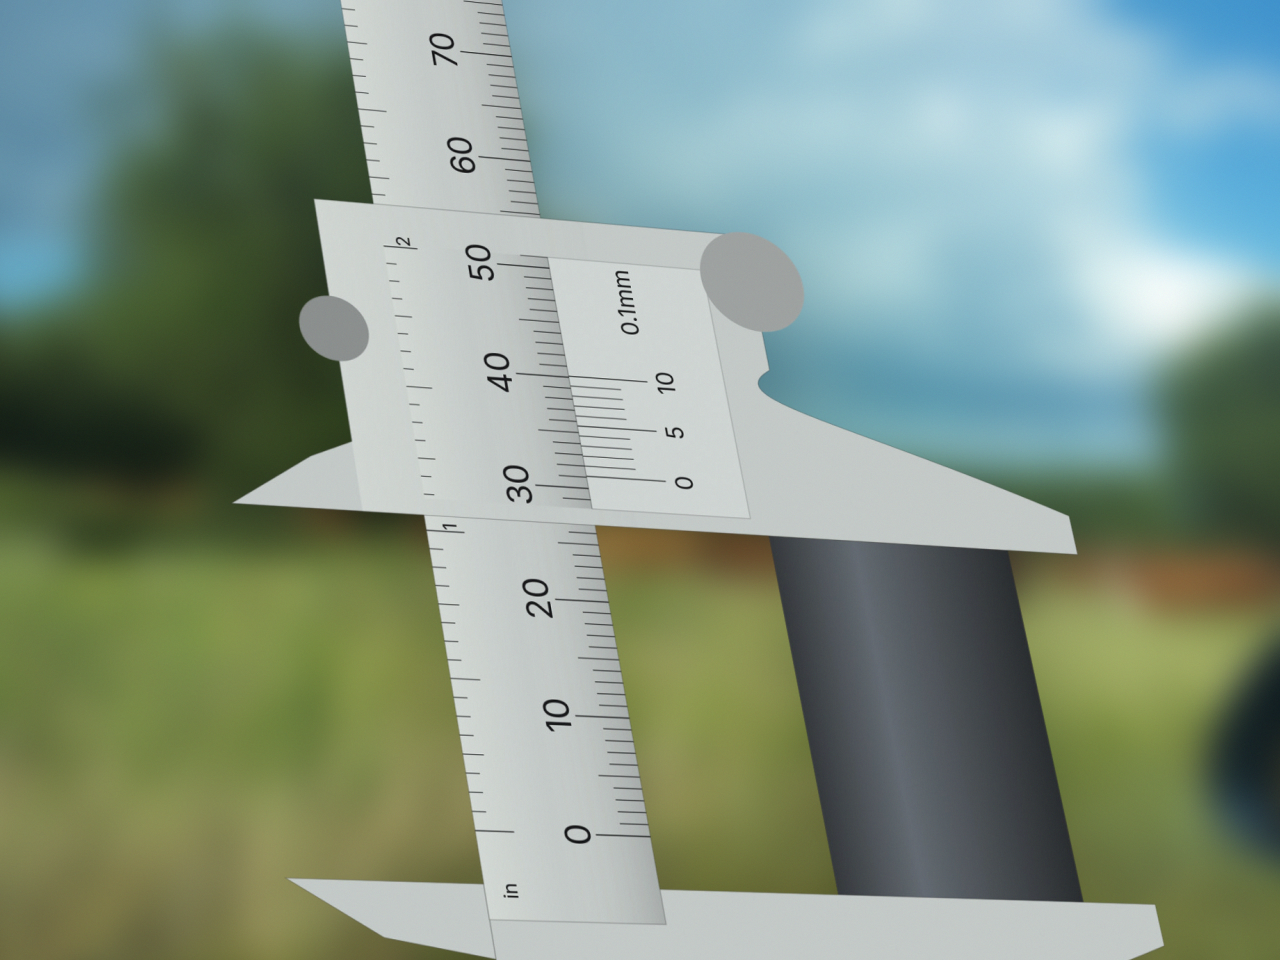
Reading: 31.1 mm
